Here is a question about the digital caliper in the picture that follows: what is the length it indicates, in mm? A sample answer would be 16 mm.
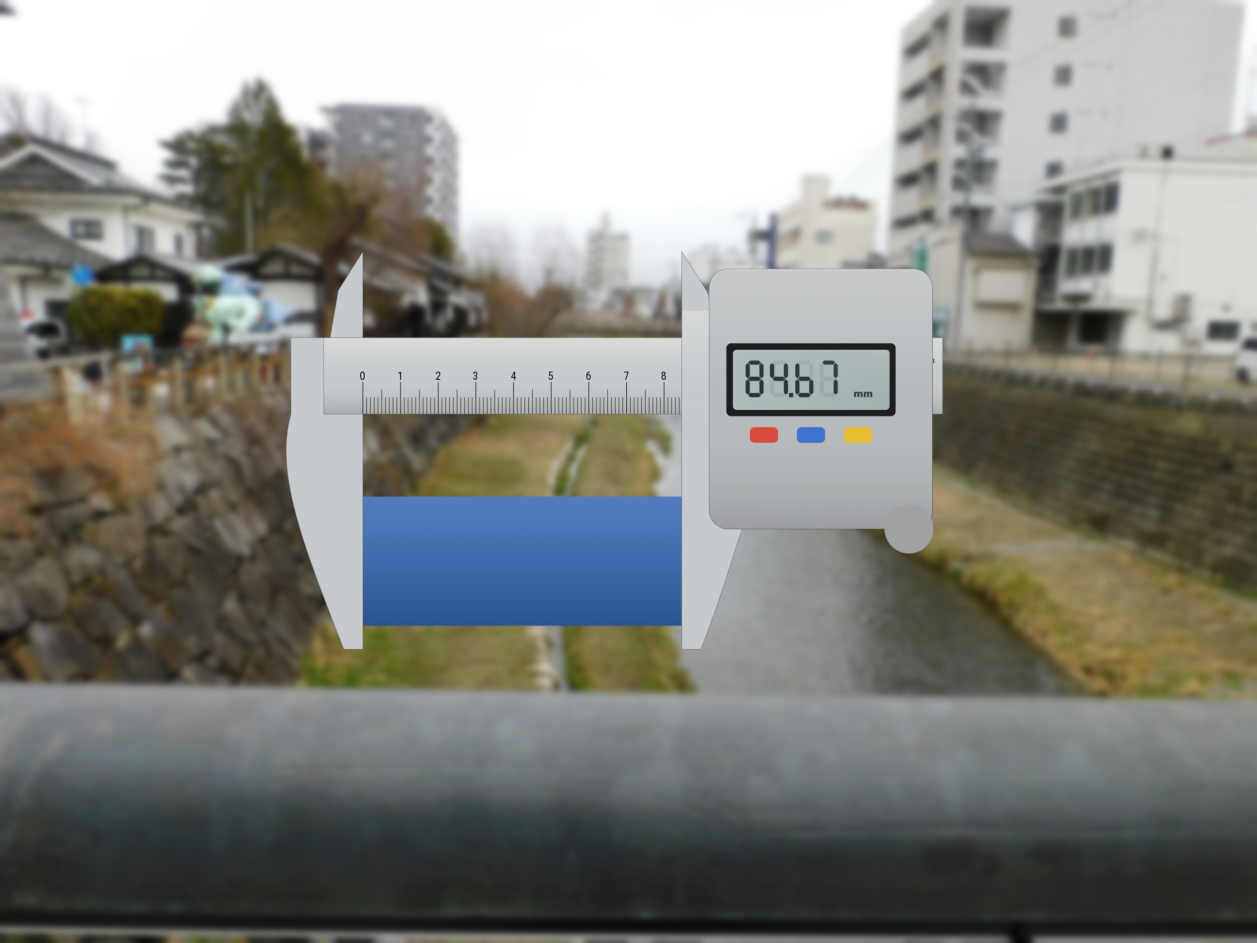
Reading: 84.67 mm
